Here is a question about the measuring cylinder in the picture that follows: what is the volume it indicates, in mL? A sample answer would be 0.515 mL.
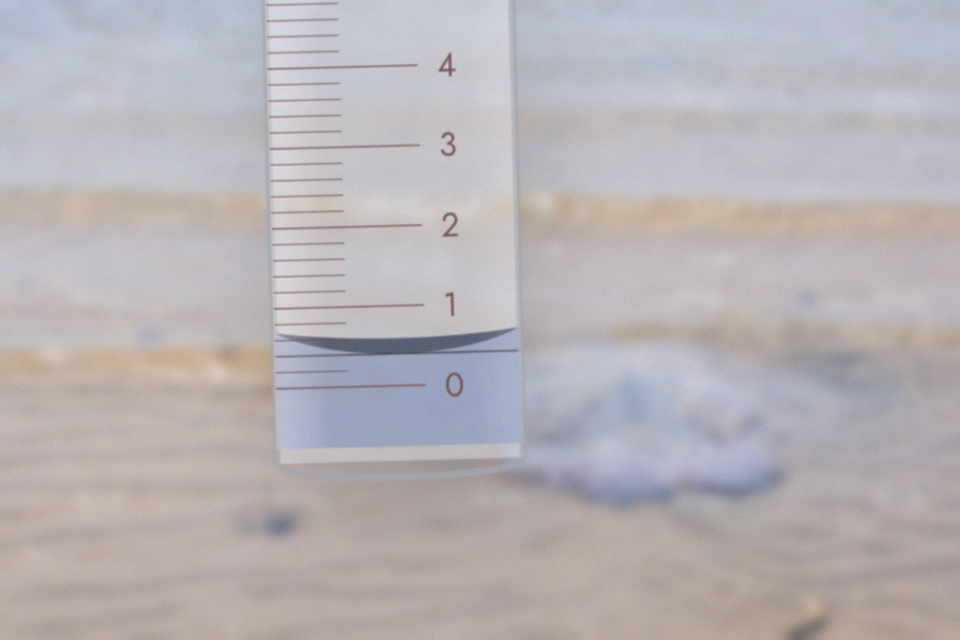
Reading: 0.4 mL
